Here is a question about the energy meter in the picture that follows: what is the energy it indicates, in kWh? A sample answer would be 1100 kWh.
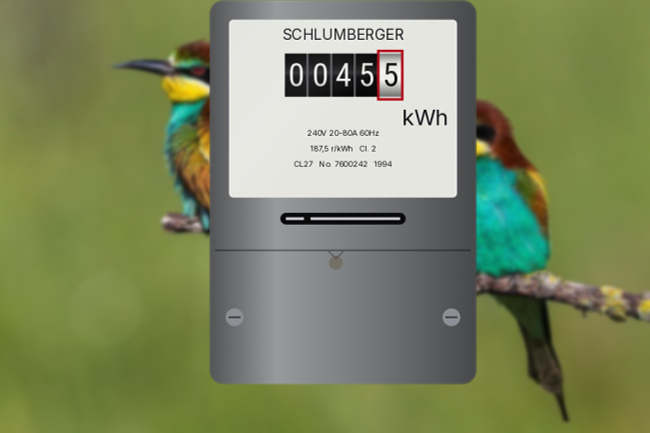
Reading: 45.5 kWh
